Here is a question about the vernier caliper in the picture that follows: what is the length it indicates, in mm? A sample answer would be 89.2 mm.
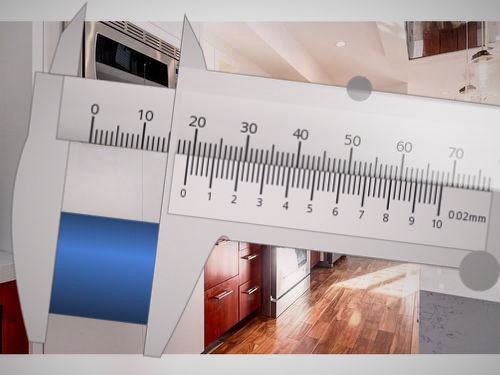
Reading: 19.0 mm
